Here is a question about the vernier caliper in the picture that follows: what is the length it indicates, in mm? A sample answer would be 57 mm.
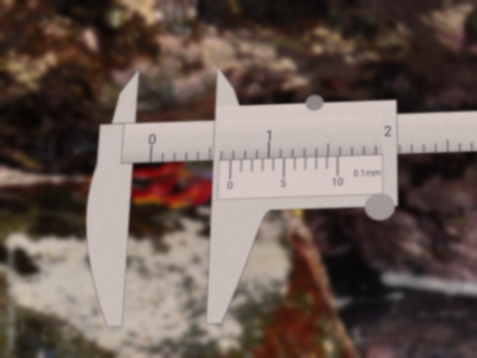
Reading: 6.8 mm
